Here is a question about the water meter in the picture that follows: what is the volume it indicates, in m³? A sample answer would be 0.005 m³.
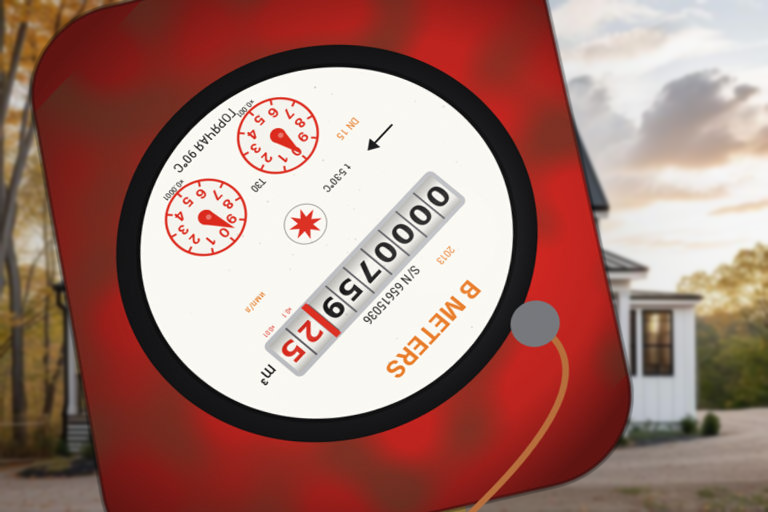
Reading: 759.2499 m³
